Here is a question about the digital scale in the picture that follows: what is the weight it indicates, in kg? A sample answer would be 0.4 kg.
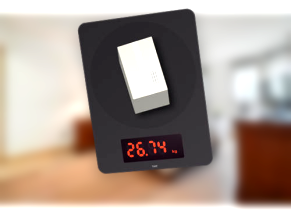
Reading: 26.74 kg
